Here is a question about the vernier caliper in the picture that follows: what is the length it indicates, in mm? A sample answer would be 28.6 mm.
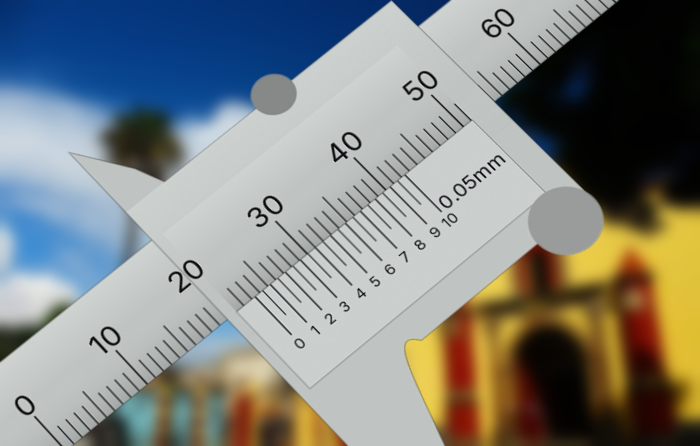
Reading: 23.4 mm
